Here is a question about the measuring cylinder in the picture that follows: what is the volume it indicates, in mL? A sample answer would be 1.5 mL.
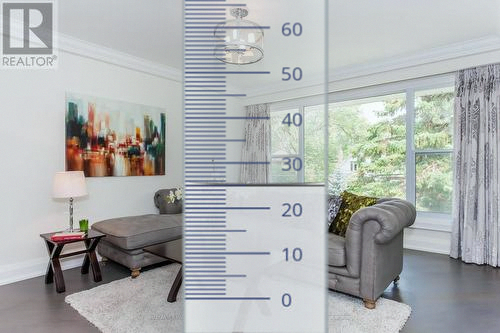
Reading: 25 mL
